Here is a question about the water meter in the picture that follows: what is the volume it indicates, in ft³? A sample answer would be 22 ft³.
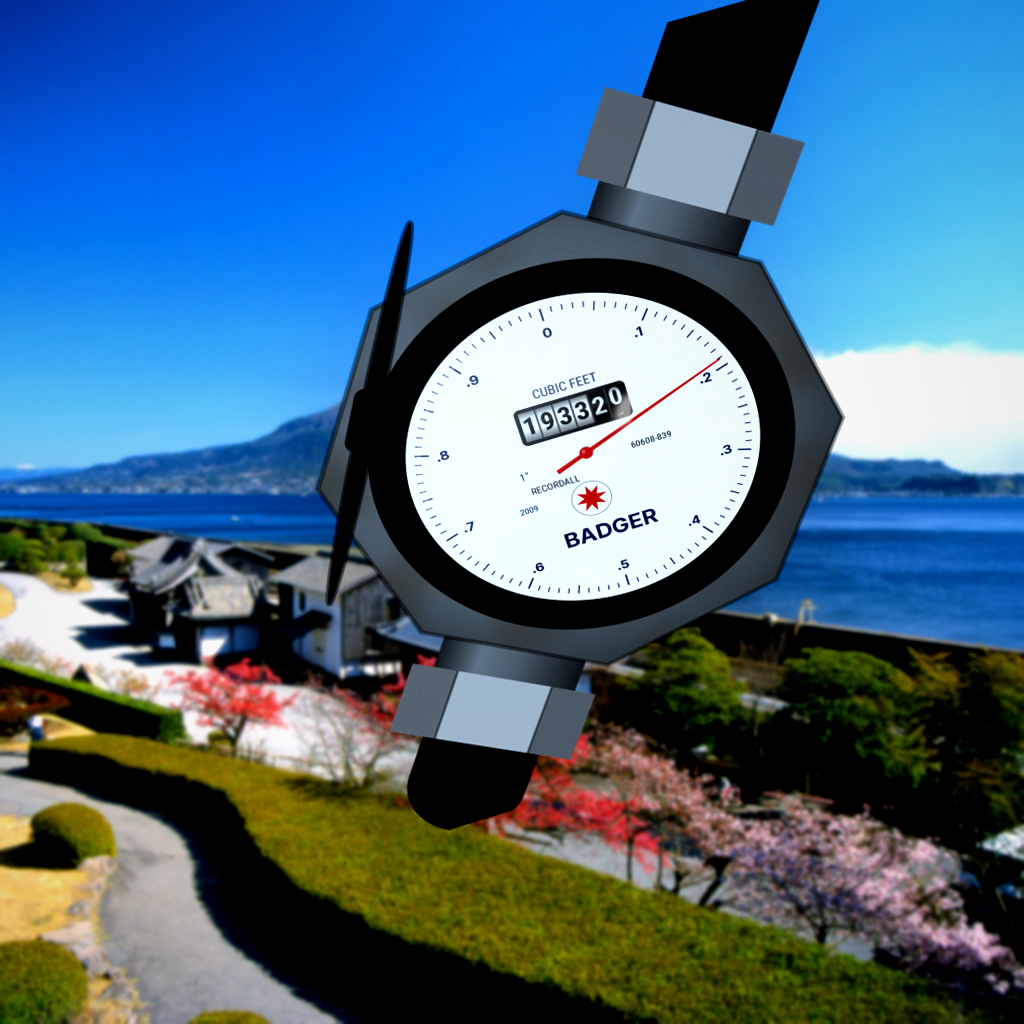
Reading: 193320.19 ft³
